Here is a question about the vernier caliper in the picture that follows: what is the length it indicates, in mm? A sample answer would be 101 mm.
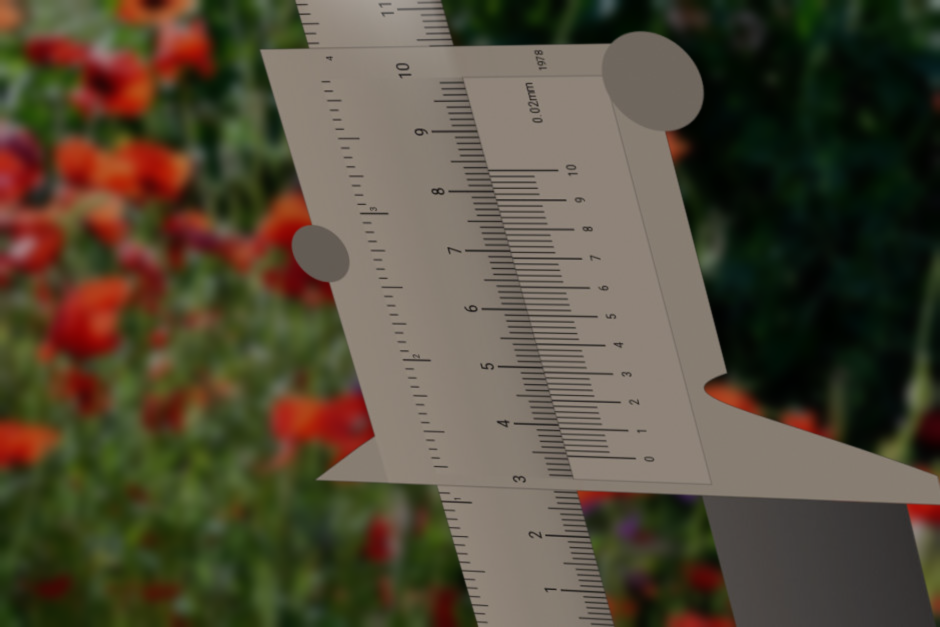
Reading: 34.5 mm
